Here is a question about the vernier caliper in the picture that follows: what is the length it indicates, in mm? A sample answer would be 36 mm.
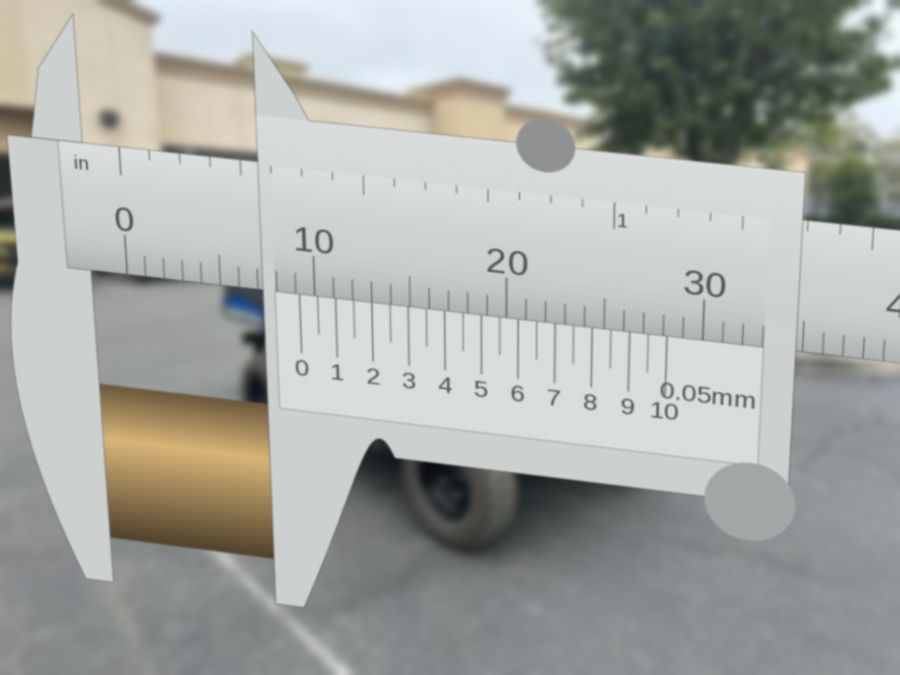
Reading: 9.2 mm
